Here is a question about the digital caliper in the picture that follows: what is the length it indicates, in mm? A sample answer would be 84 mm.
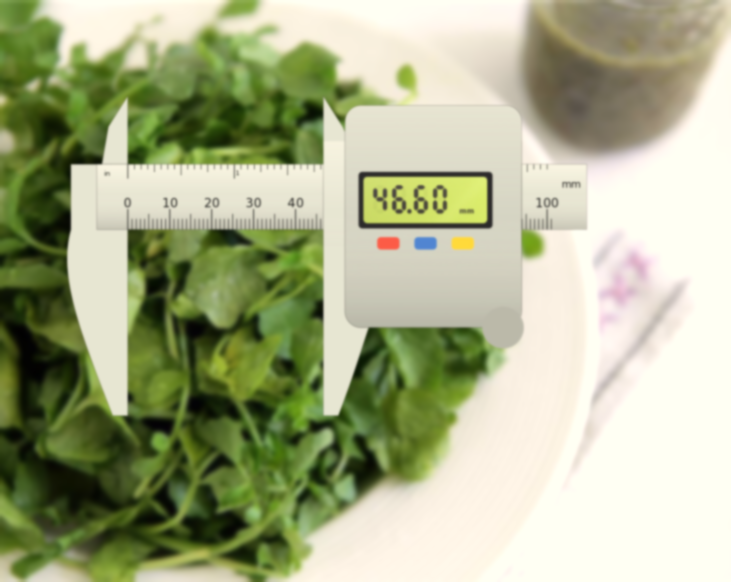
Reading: 46.60 mm
